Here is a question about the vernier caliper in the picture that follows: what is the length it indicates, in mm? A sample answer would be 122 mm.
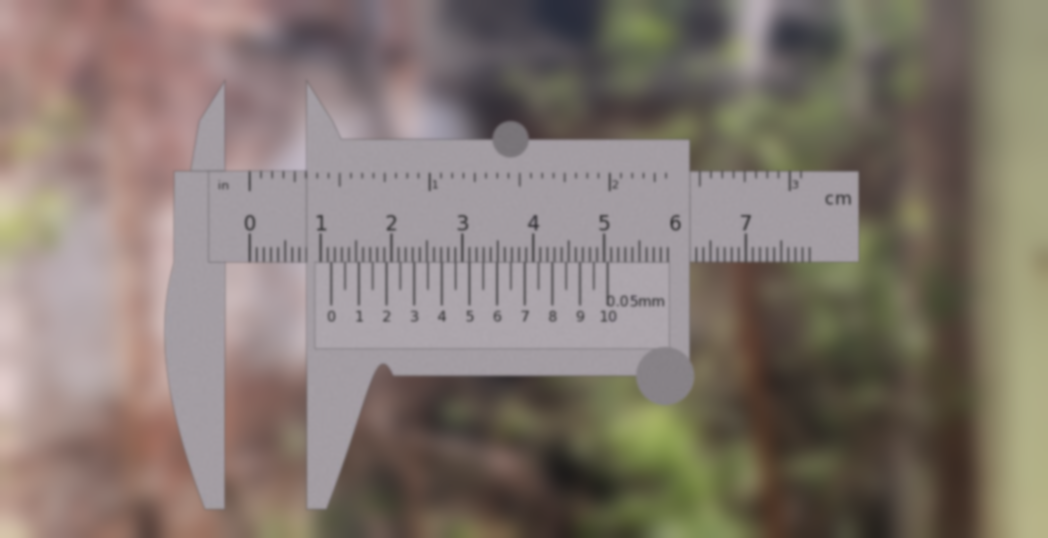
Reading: 11.5 mm
